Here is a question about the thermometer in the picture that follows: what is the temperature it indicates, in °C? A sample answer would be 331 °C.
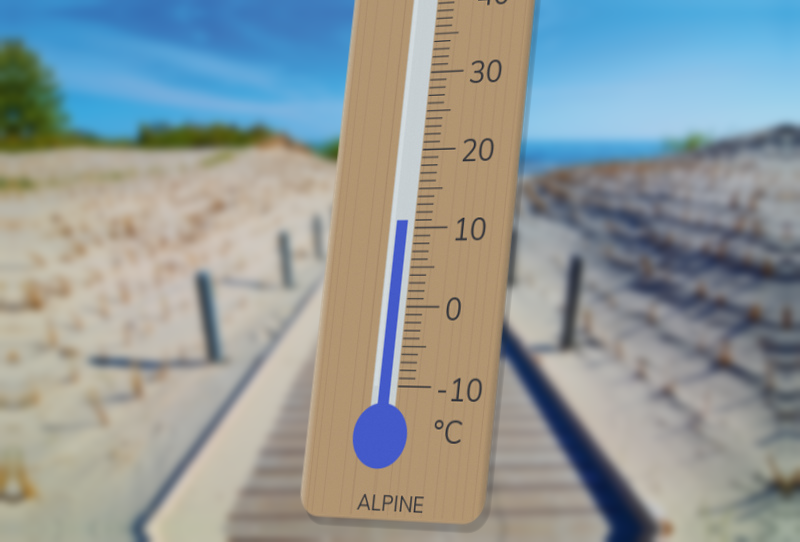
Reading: 11 °C
